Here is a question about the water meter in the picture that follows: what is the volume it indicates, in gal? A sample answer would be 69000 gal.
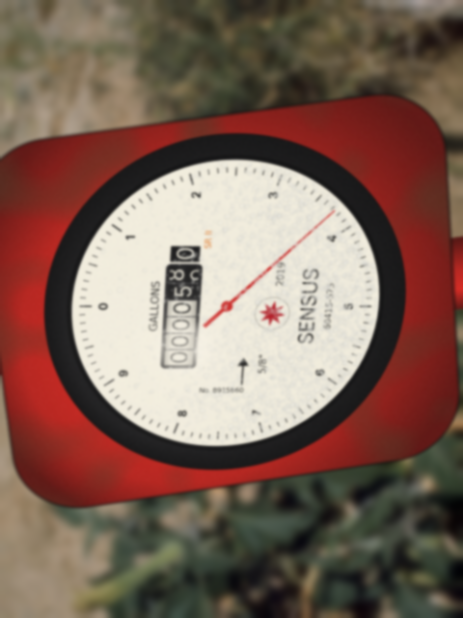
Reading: 583.7 gal
